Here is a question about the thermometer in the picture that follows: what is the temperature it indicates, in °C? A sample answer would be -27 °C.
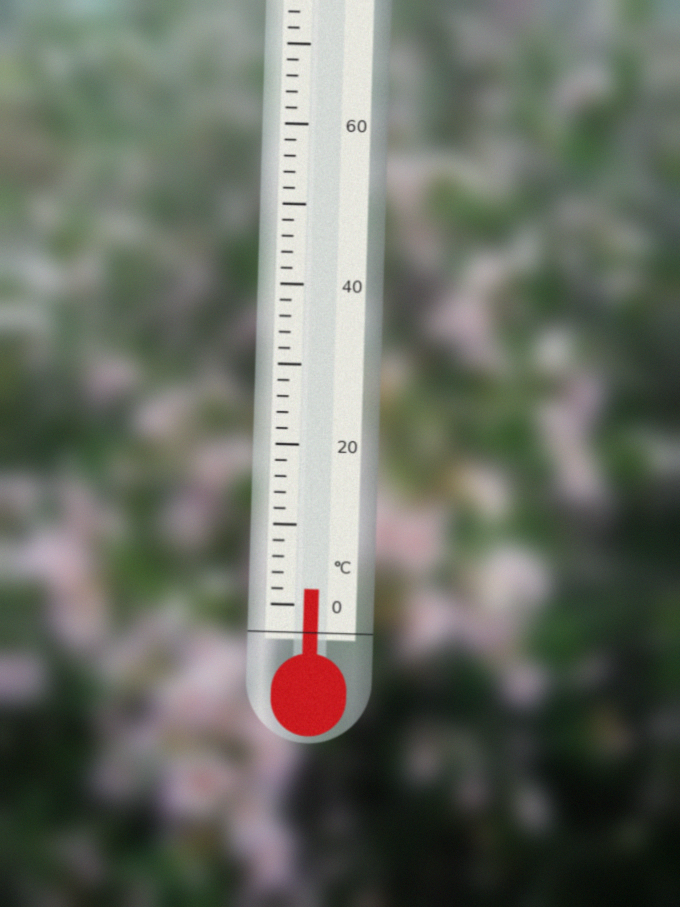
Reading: 2 °C
